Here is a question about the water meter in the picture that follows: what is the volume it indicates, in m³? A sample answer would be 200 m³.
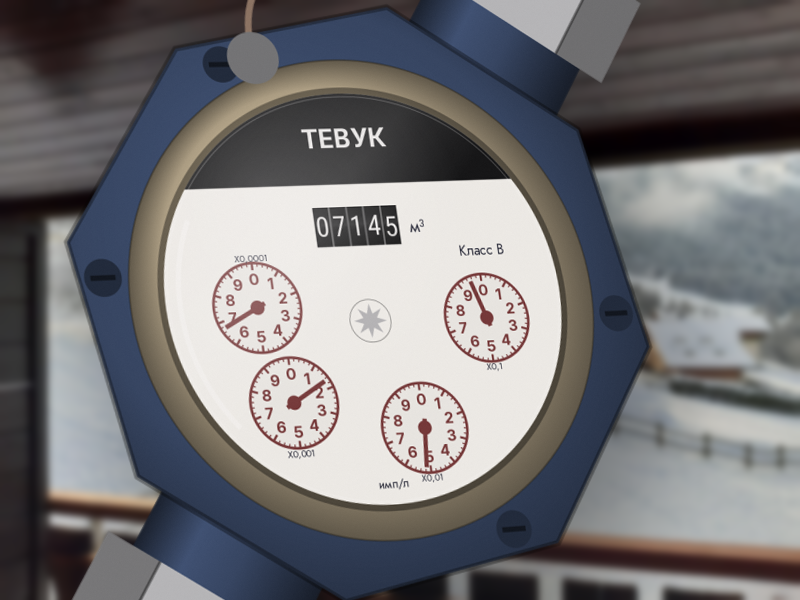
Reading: 7144.9516 m³
